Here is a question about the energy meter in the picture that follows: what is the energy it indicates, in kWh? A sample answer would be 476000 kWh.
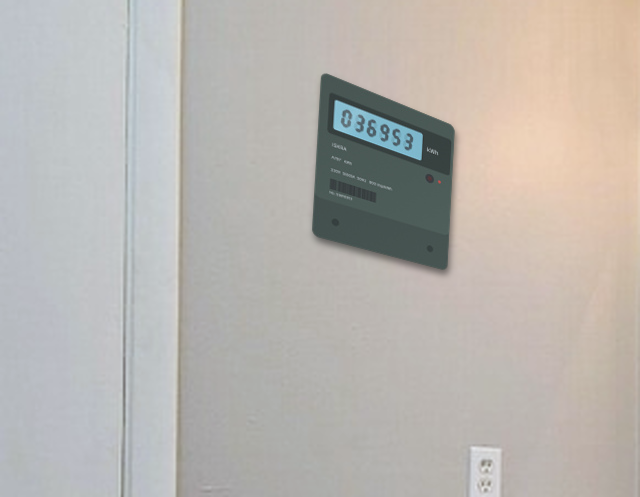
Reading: 36953 kWh
